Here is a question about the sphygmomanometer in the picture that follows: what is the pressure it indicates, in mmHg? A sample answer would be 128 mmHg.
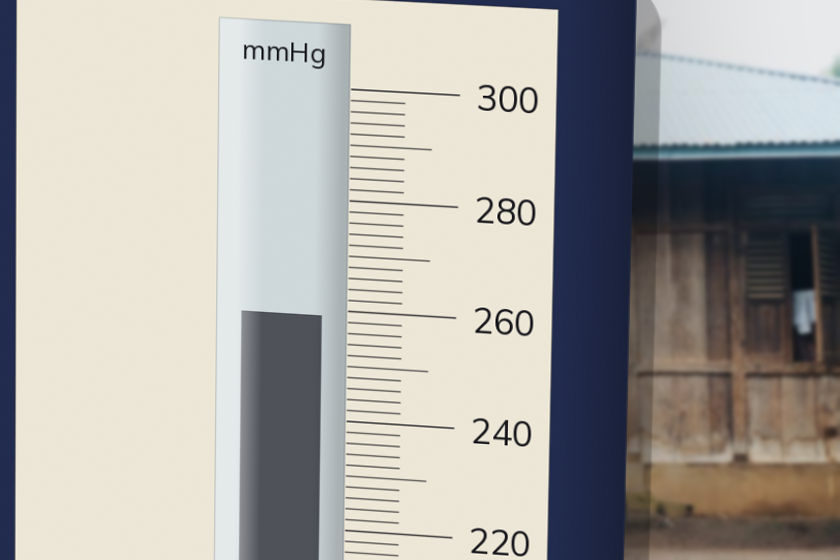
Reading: 259 mmHg
